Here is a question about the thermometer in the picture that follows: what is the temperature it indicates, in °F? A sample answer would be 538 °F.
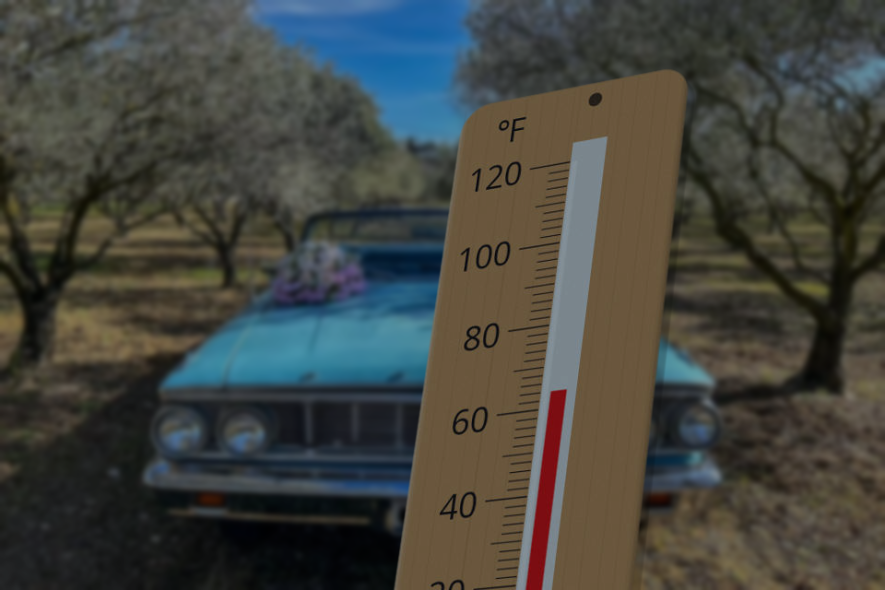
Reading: 64 °F
